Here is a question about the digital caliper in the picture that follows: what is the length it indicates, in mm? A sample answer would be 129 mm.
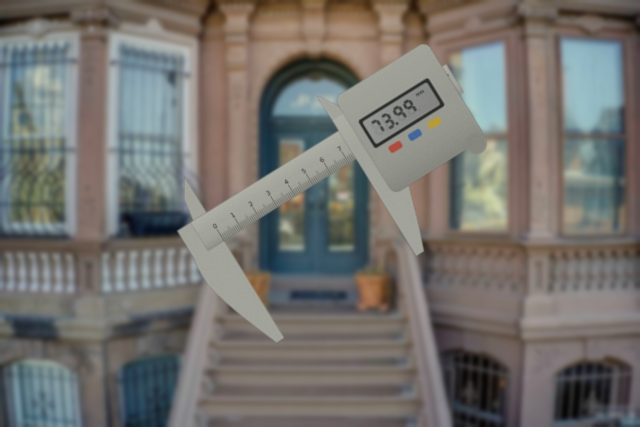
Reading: 73.99 mm
